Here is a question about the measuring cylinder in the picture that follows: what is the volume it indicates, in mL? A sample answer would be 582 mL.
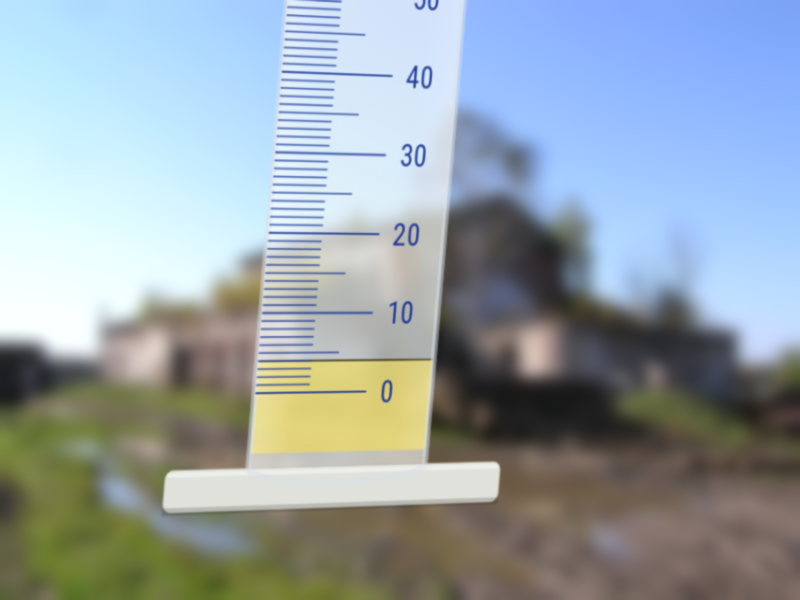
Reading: 4 mL
